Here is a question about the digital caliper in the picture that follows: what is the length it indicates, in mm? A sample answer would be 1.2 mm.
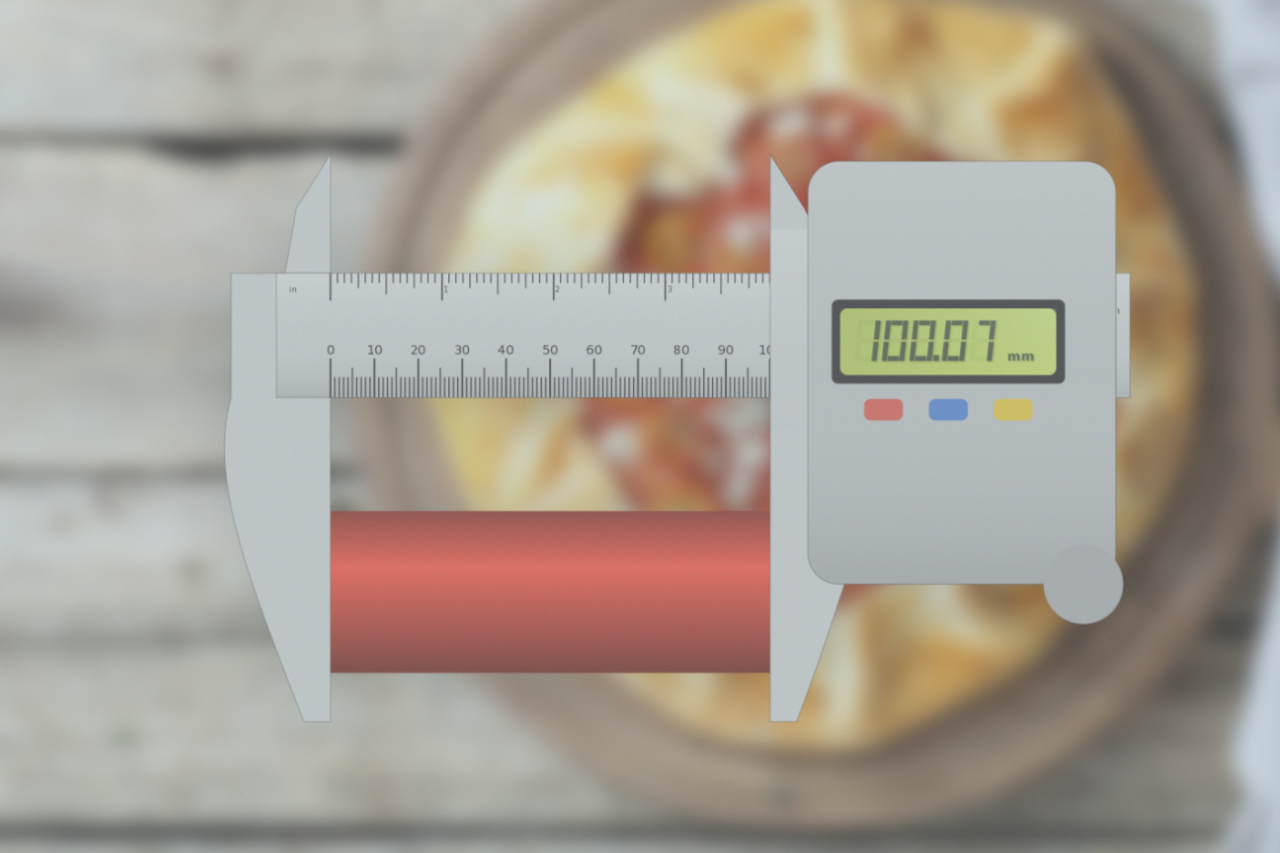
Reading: 100.07 mm
